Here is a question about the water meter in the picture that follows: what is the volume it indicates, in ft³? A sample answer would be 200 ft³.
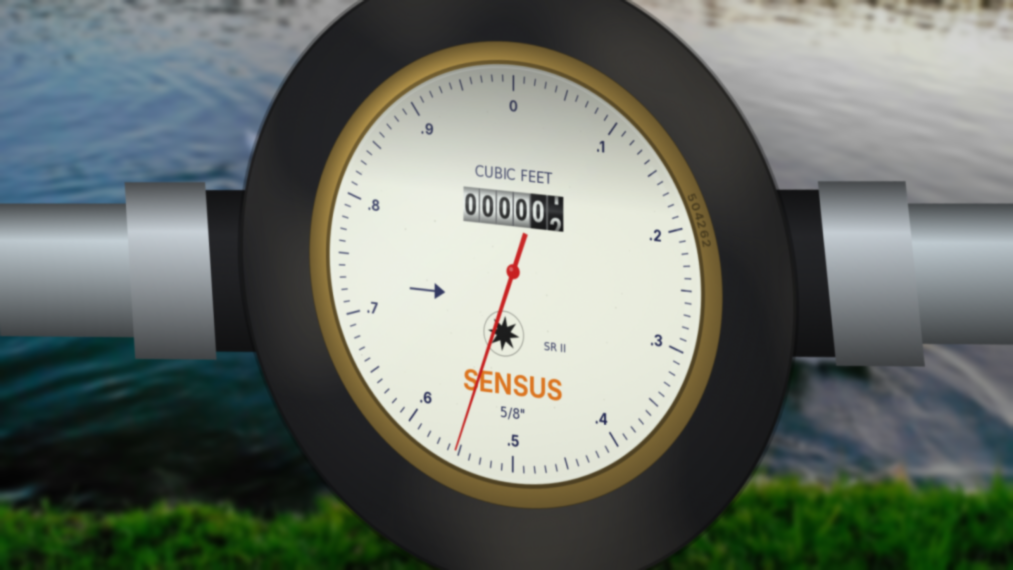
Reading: 1.55 ft³
